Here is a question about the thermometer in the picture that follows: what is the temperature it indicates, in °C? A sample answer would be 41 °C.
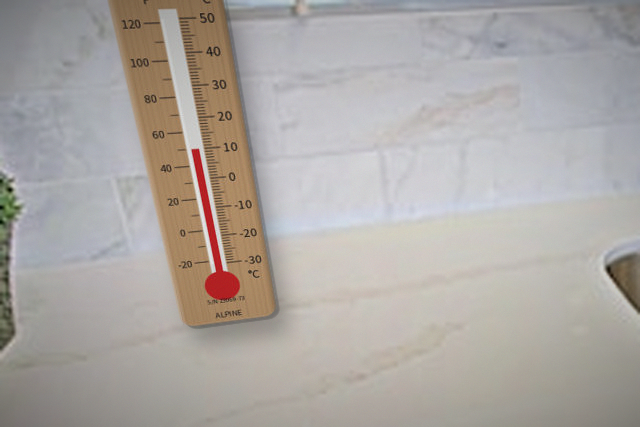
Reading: 10 °C
